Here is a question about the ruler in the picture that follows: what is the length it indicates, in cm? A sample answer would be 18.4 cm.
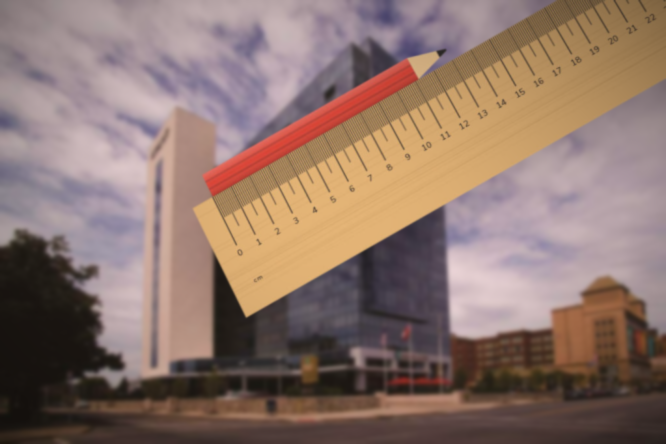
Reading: 13 cm
